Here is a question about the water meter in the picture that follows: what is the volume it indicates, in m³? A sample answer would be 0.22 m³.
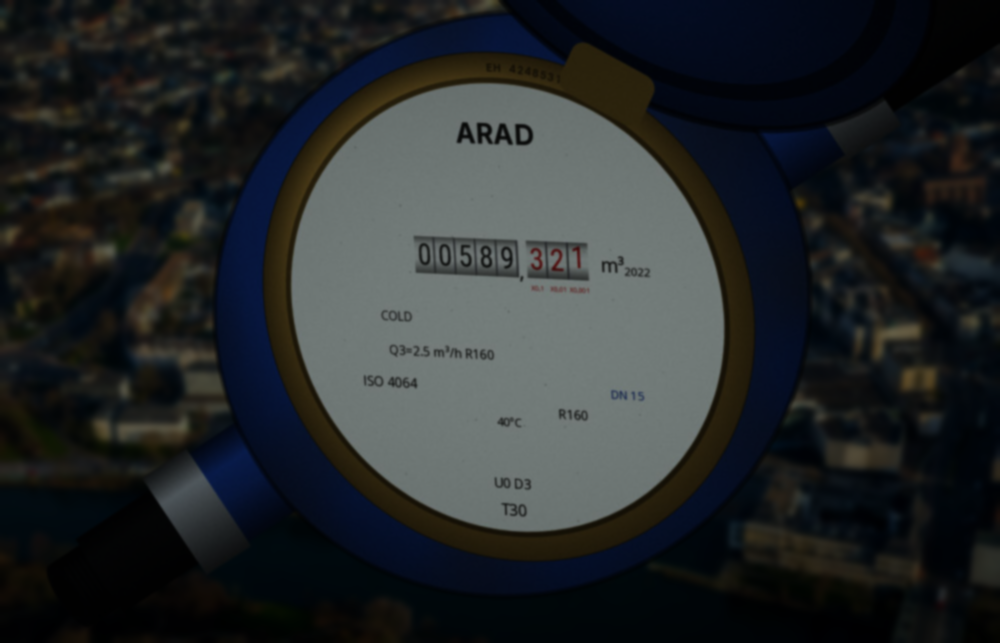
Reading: 589.321 m³
